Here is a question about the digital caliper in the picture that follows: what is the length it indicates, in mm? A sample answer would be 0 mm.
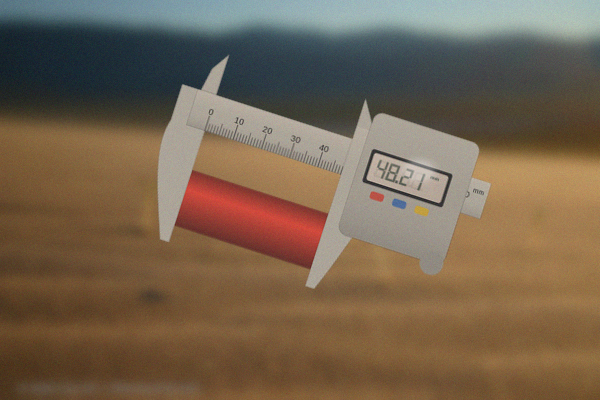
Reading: 48.21 mm
